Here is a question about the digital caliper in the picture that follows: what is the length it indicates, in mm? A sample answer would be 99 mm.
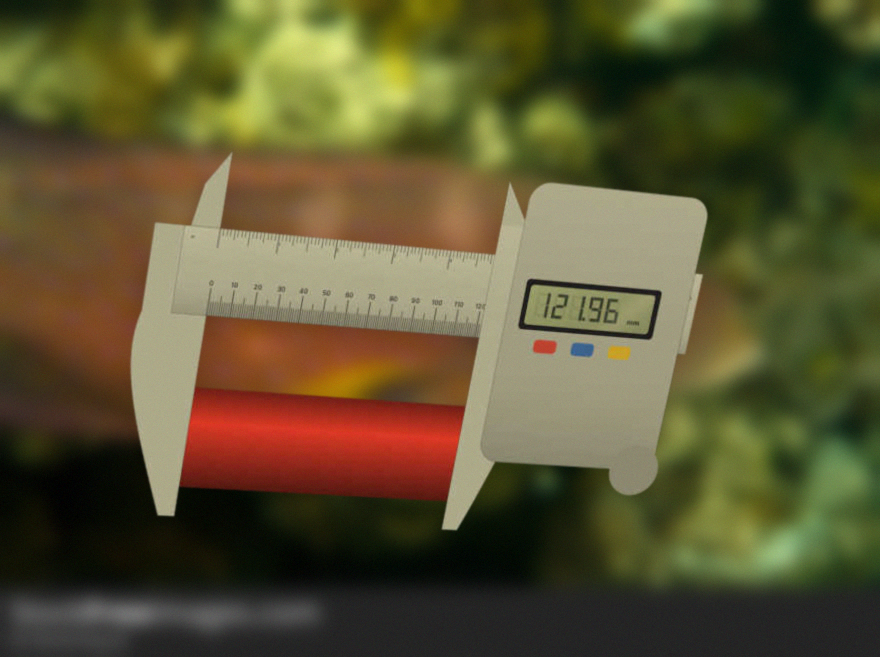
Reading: 121.96 mm
